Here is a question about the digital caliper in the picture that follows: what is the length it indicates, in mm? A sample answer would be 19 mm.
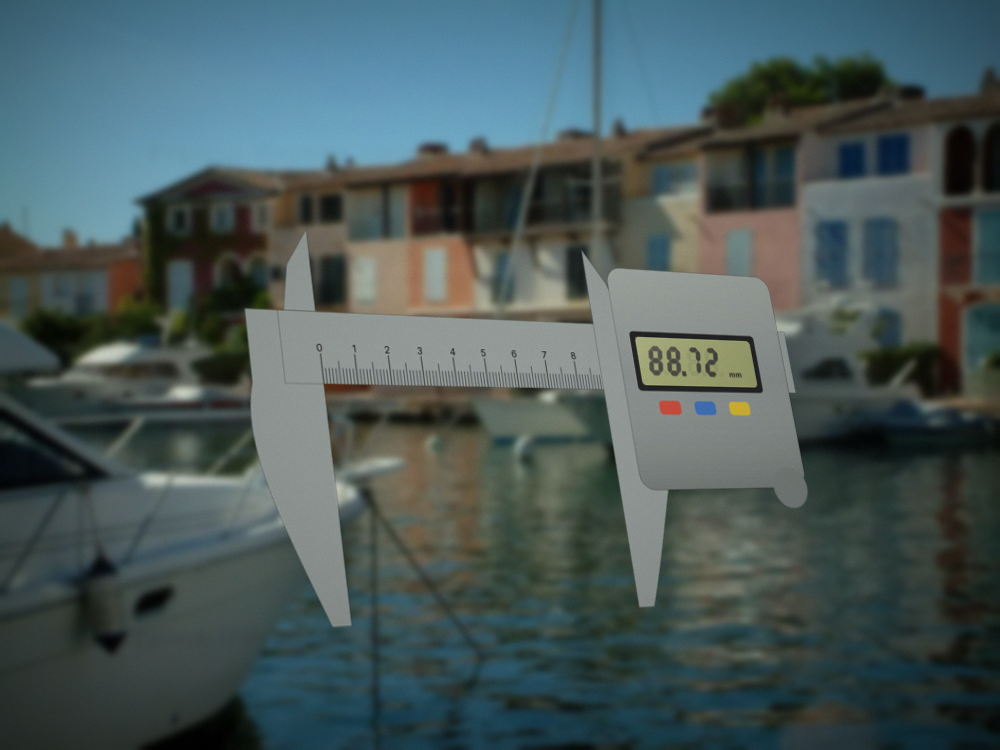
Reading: 88.72 mm
